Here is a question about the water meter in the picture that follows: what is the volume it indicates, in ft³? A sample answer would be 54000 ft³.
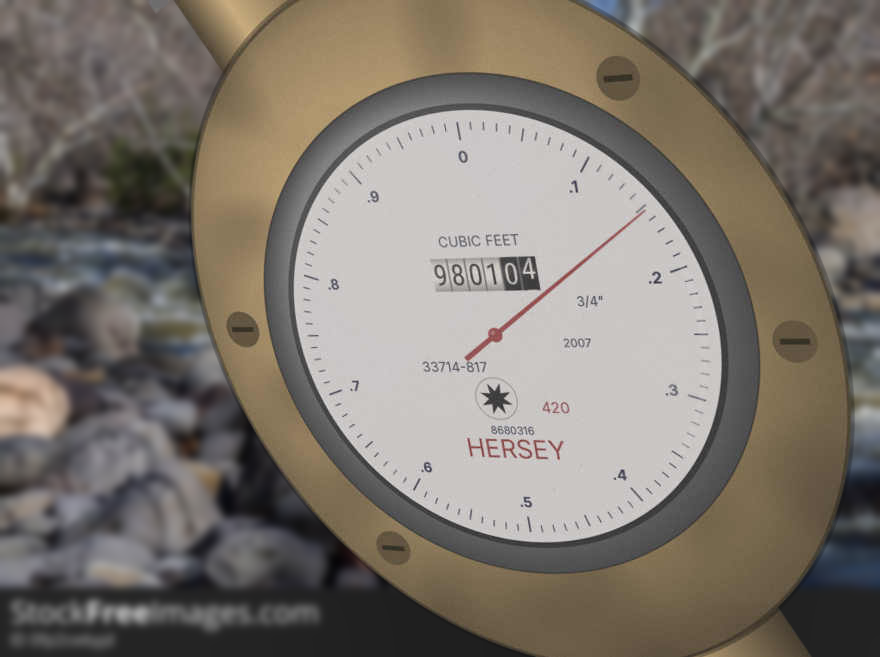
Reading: 980104.15 ft³
